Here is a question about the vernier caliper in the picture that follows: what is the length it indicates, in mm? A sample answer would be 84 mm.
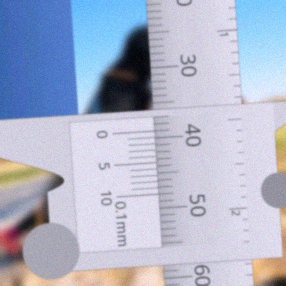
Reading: 39.0 mm
